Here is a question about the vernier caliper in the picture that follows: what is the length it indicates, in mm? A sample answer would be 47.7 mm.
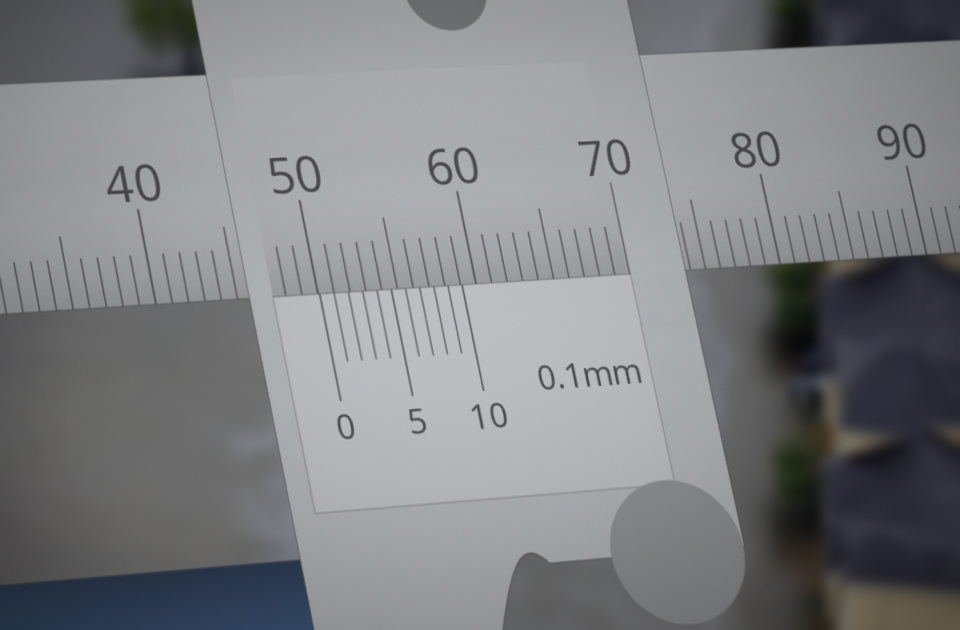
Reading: 50.1 mm
